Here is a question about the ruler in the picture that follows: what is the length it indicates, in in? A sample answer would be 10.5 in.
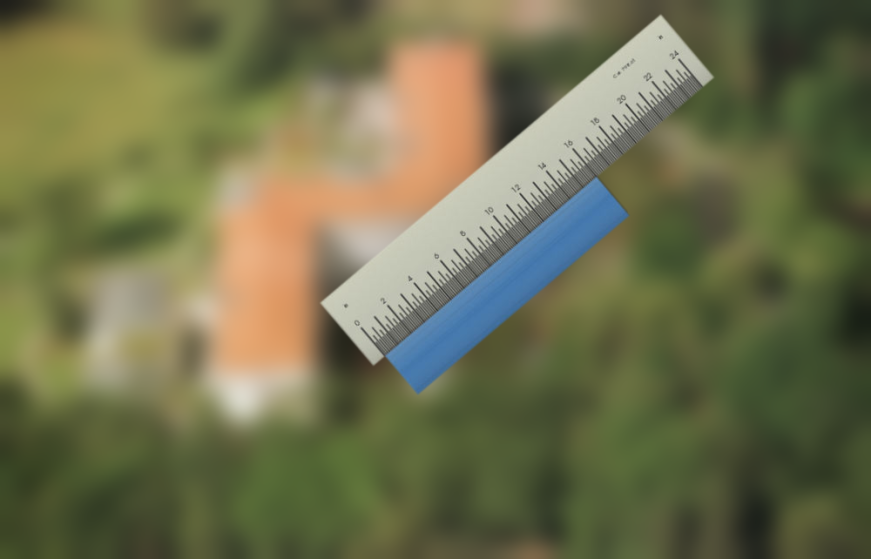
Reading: 16 in
